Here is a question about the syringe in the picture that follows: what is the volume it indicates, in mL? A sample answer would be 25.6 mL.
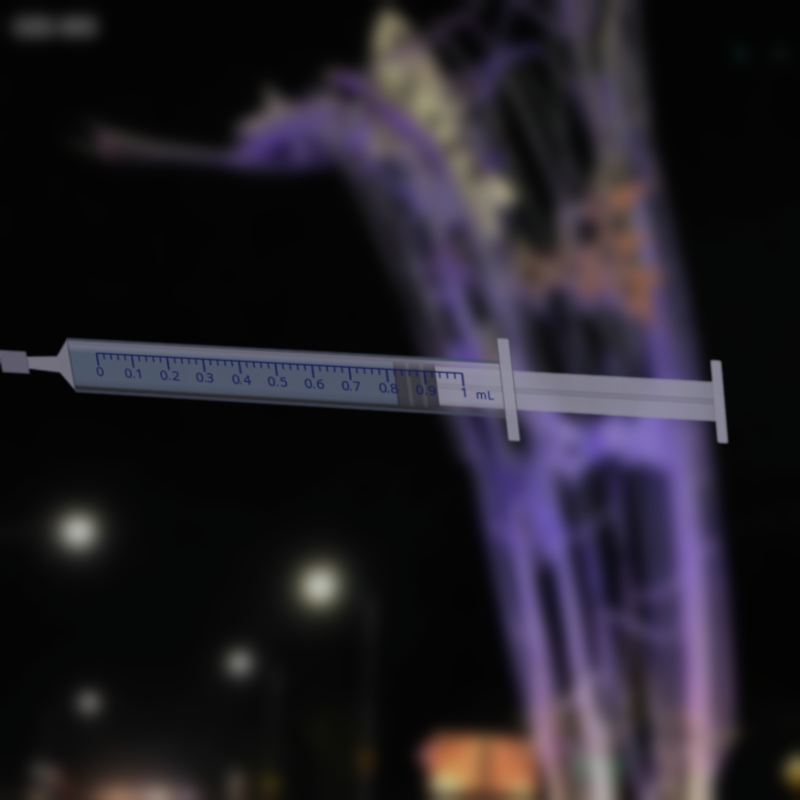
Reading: 0.82 mL
